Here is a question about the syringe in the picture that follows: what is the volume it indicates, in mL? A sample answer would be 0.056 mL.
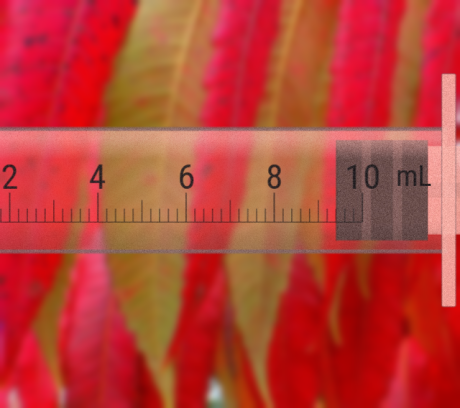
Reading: 9.4 mL
